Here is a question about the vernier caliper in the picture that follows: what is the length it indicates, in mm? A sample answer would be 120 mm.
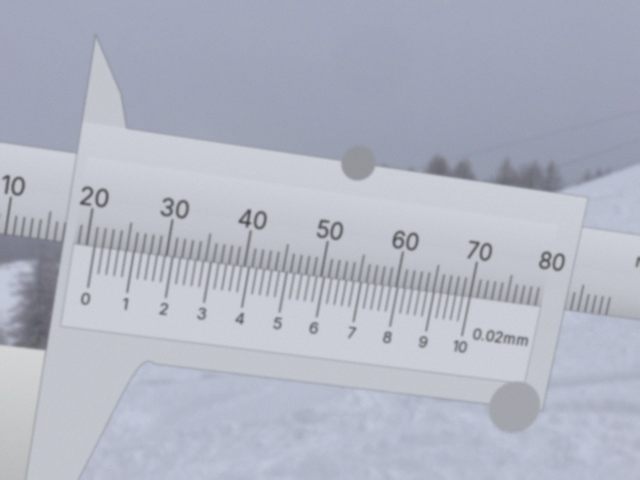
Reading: 21.0 mm
